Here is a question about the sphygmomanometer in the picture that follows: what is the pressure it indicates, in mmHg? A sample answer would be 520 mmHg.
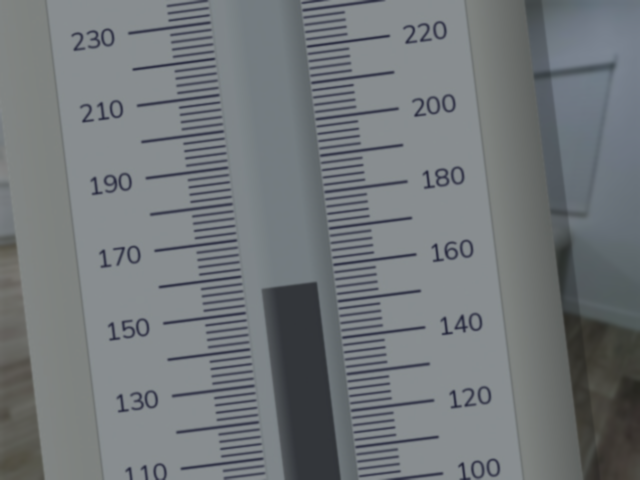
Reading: 156 mmHg
